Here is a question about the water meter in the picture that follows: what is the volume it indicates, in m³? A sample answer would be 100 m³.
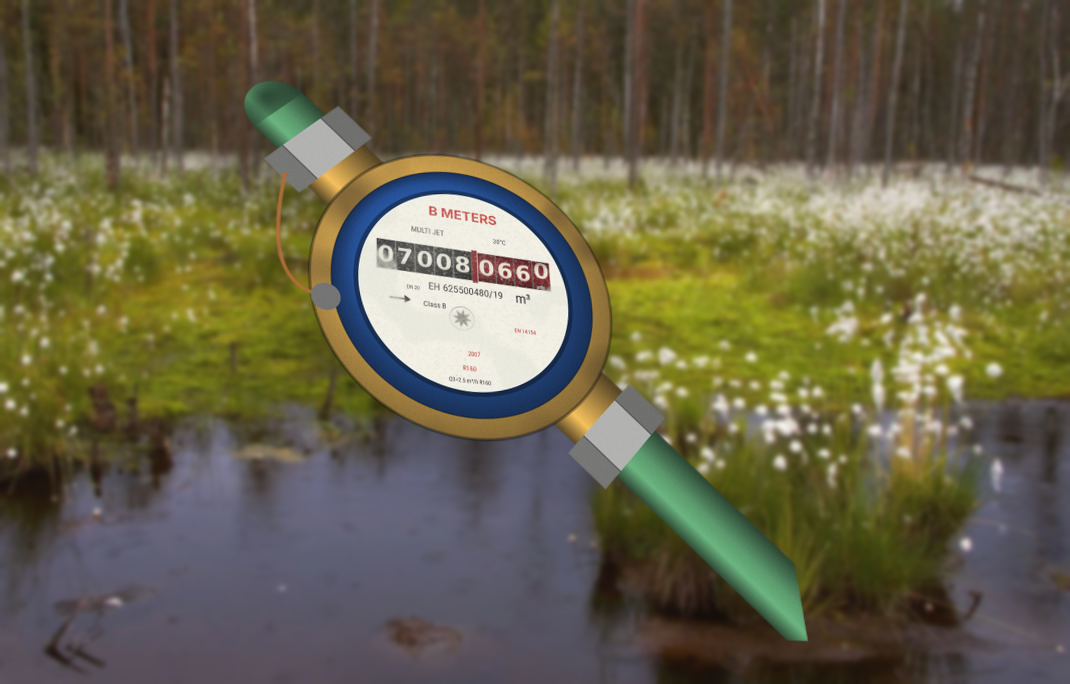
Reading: 7008.0660 m³
